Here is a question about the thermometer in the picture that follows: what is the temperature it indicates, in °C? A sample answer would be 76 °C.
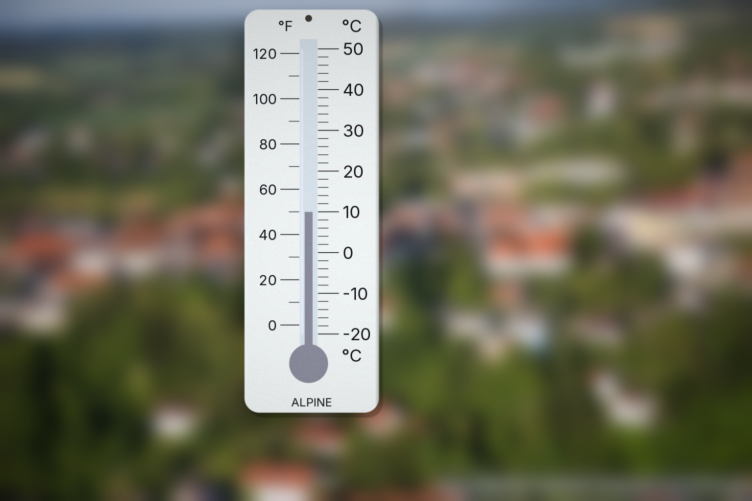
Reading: 10 °C
